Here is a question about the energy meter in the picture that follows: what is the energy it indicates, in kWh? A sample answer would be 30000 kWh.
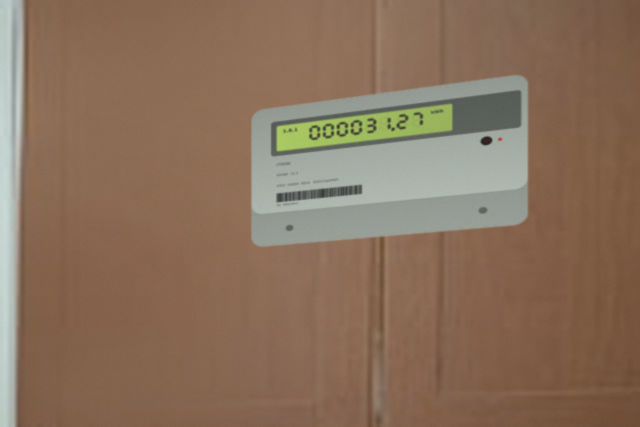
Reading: 31.27 kWh
